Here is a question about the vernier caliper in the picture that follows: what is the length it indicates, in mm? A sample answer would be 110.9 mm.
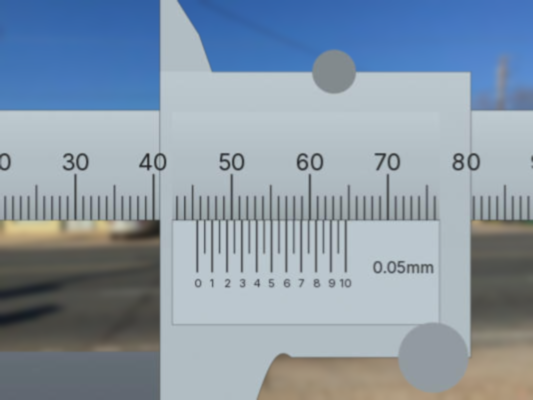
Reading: 45.6 mm
